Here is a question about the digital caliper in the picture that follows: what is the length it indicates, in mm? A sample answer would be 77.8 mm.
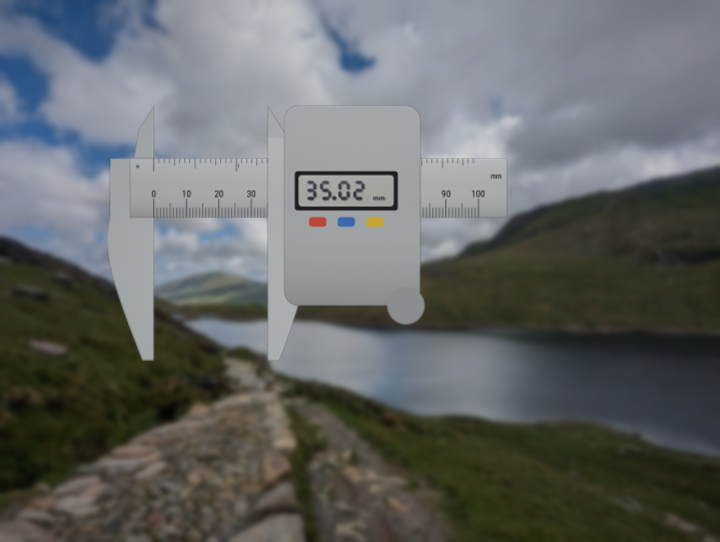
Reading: 35.02 mm
